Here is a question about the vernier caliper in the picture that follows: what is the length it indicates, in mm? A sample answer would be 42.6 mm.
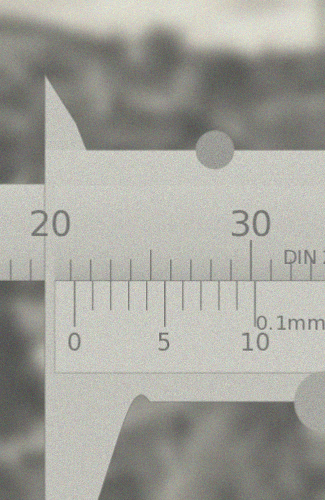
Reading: 21.2 mm
